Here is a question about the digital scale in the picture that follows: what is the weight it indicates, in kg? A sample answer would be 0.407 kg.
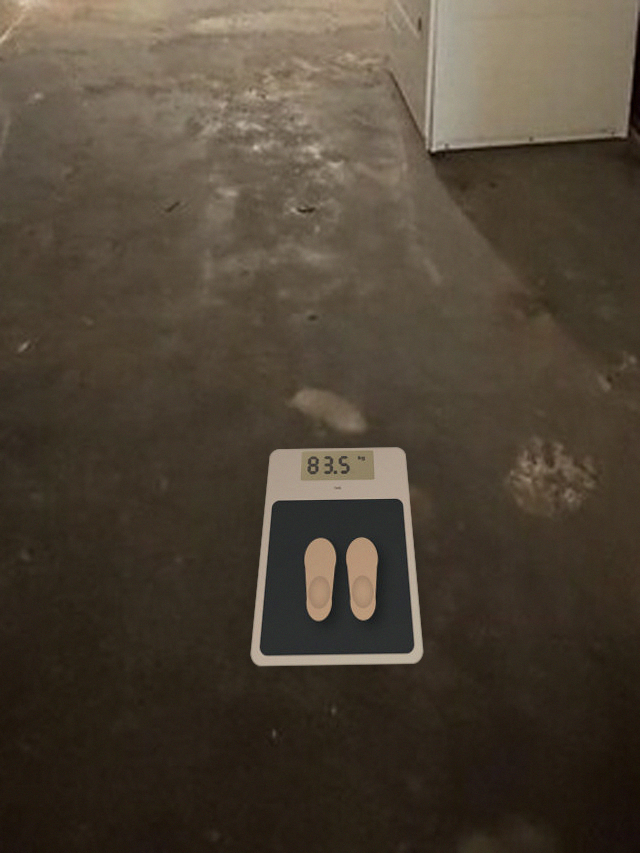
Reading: 83.5 kg
